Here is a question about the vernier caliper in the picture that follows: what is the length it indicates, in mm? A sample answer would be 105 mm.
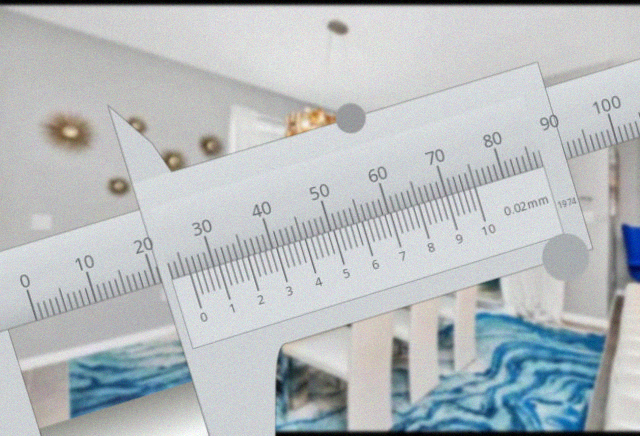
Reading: 26.0 mm
